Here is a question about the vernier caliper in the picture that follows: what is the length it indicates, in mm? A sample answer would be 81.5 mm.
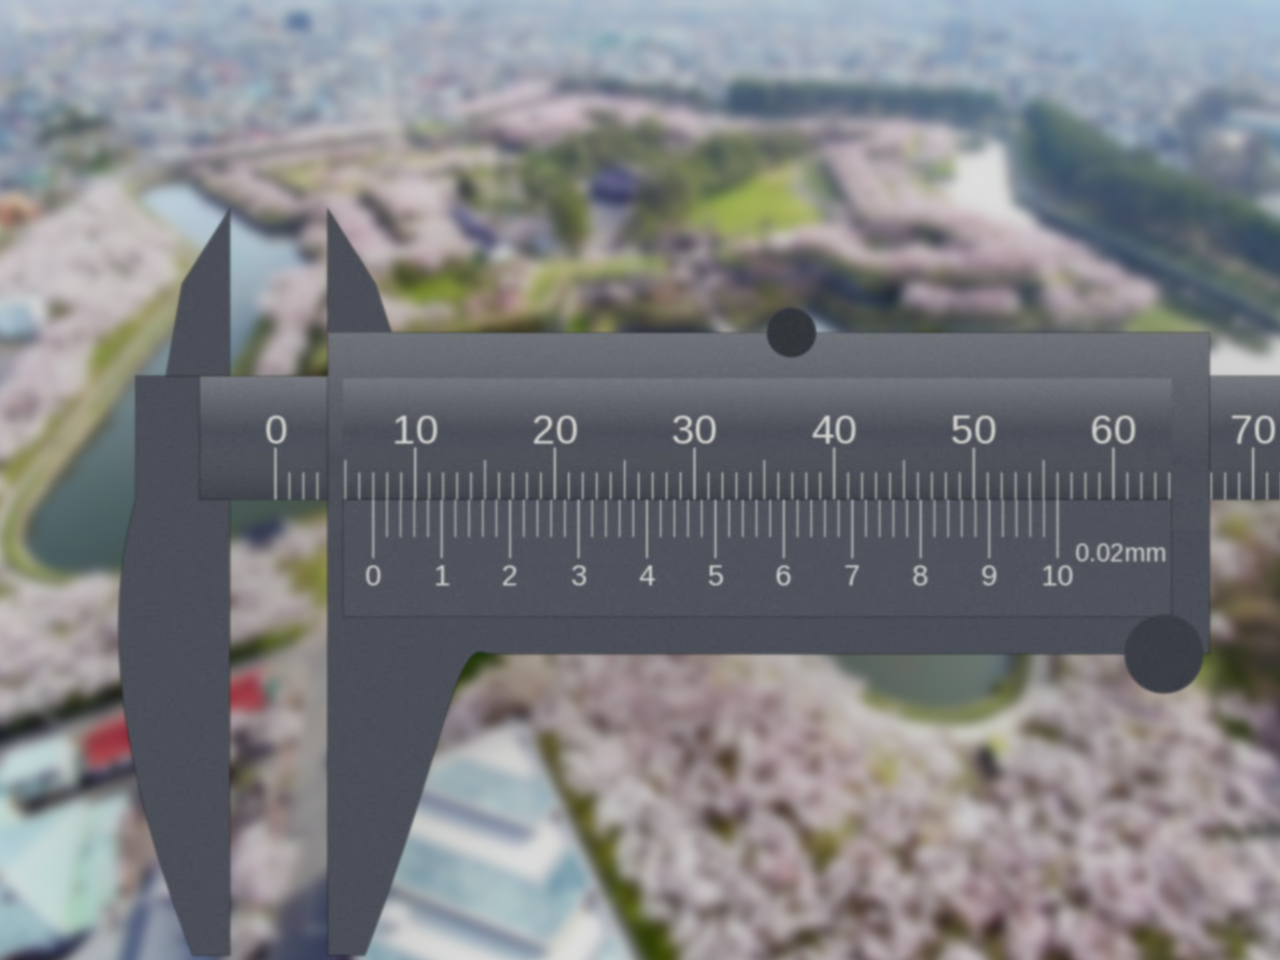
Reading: 7.0 mm
